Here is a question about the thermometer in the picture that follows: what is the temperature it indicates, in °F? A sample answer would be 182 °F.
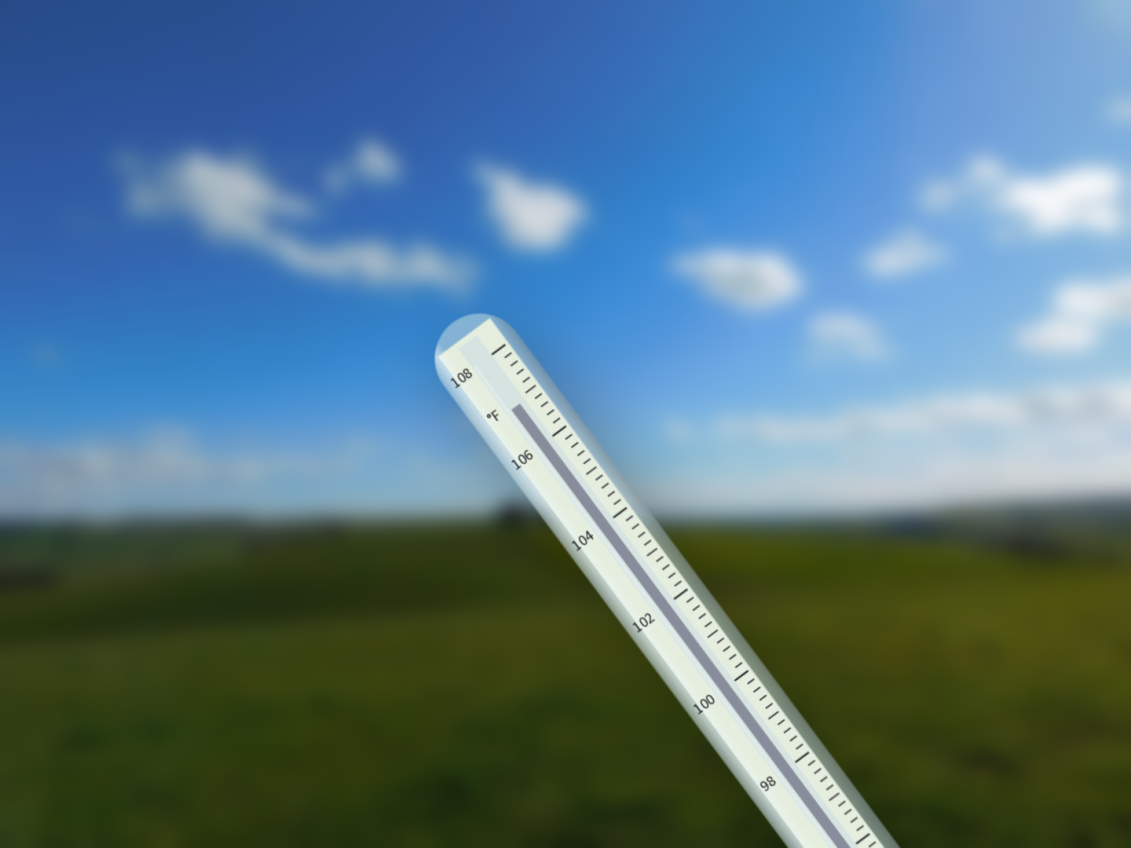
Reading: 106.9 °F
